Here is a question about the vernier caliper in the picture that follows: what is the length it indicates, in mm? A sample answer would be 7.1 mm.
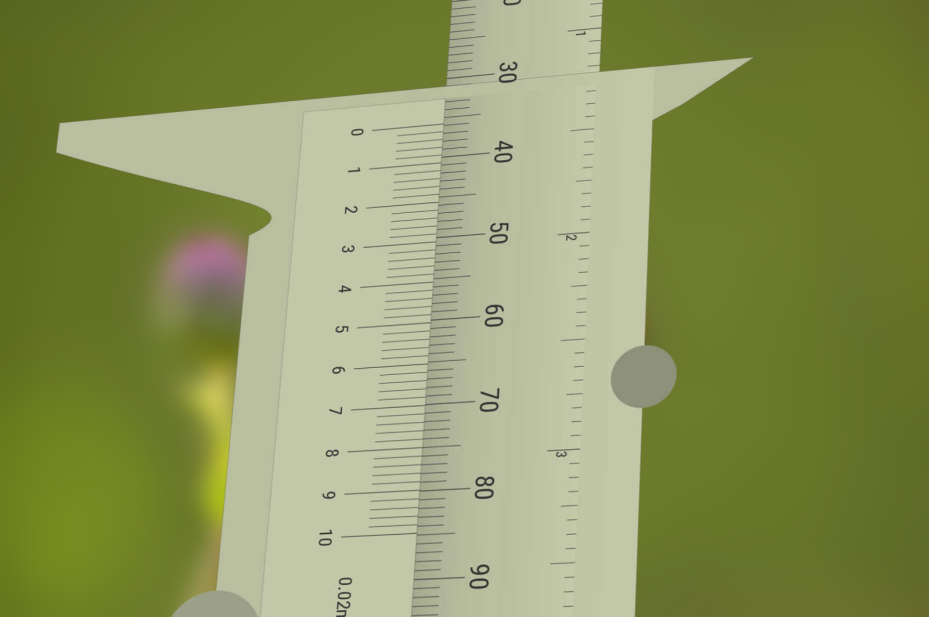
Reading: 35.8 mm
